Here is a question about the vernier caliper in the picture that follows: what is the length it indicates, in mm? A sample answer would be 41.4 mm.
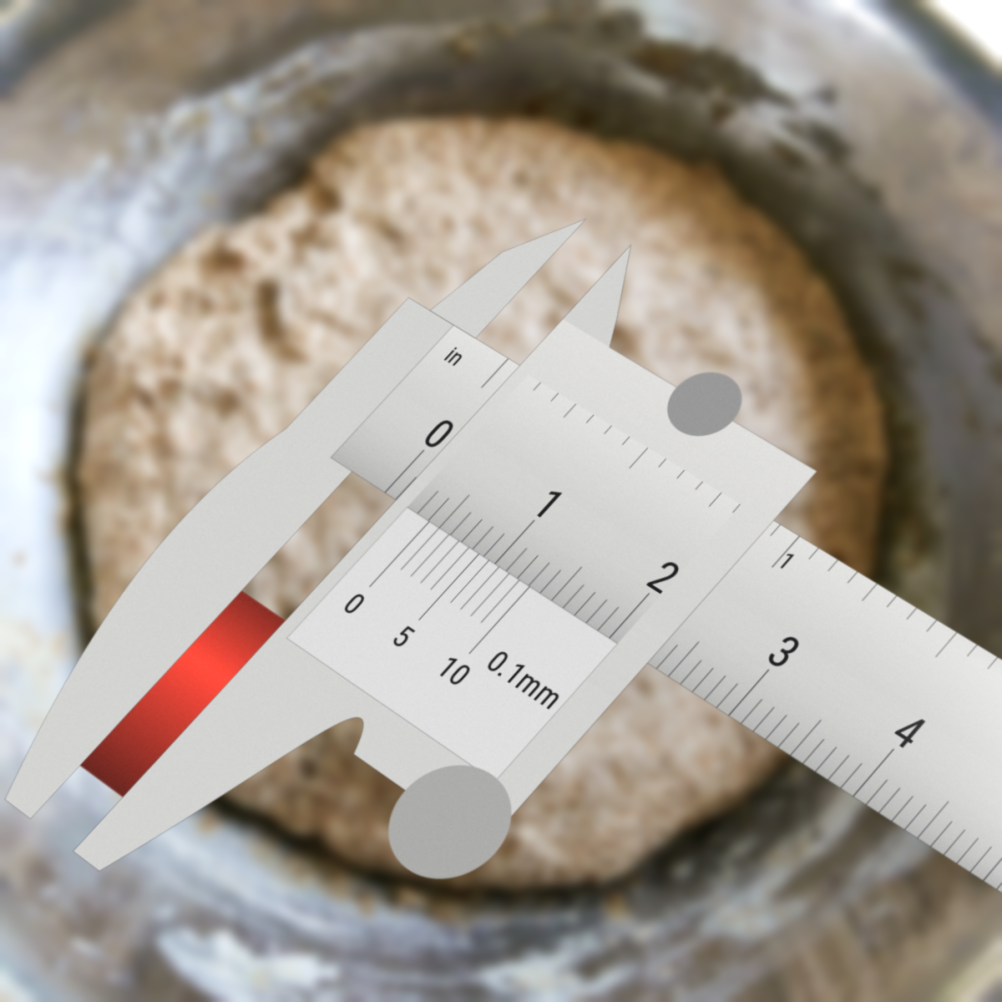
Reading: 4.1 mm
